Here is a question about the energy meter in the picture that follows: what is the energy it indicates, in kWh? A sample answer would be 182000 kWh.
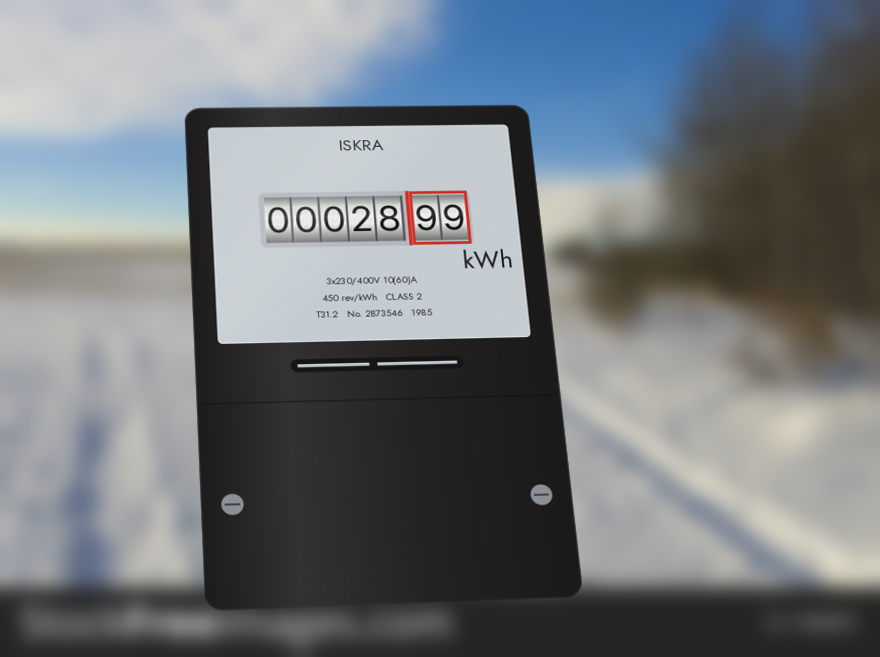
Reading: 28.99 kWh
